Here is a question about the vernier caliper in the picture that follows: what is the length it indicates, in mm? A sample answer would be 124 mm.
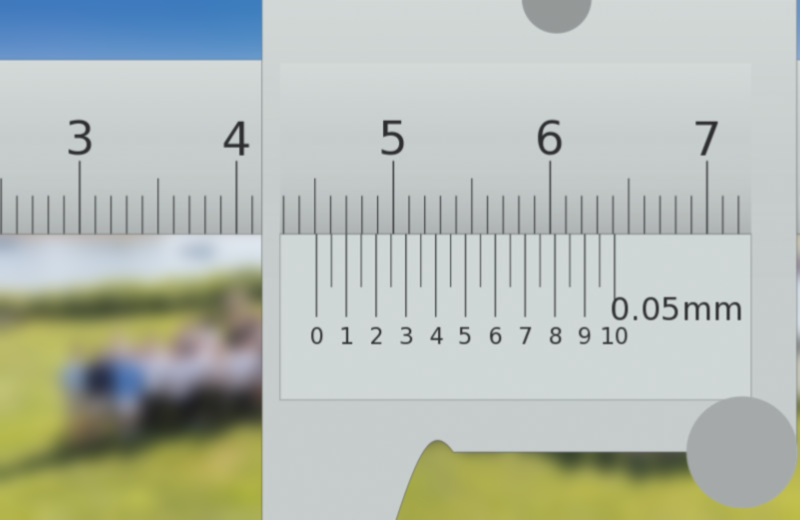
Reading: 45.1 mm
